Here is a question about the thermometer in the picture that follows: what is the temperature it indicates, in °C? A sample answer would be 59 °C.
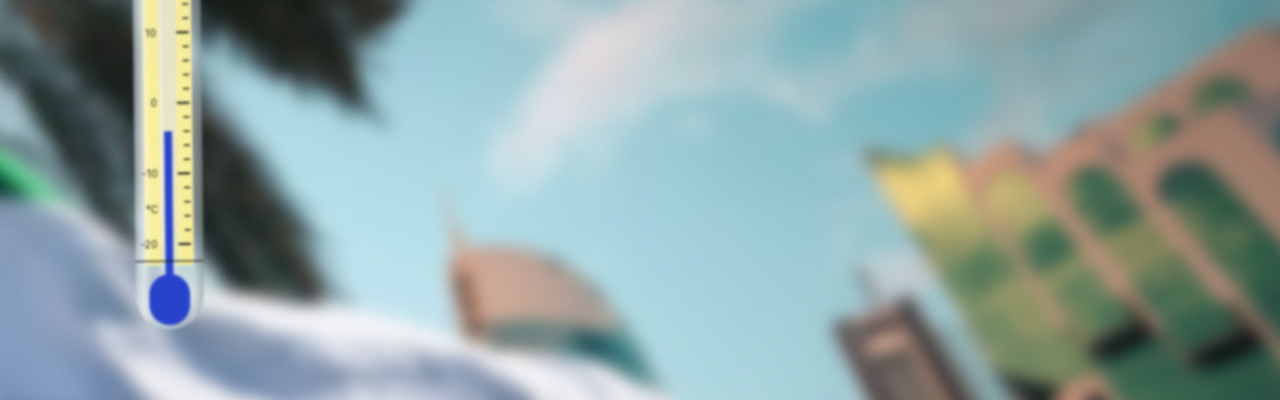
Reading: -4 °C
